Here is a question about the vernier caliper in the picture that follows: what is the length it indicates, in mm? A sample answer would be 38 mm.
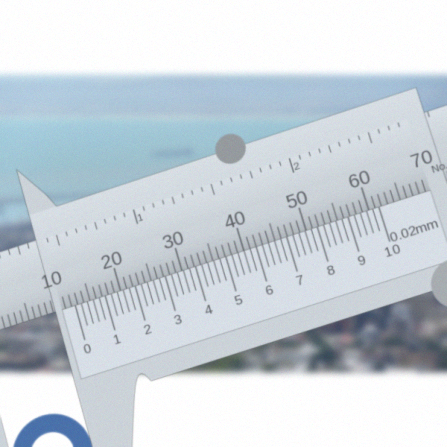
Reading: 12.6 mm
